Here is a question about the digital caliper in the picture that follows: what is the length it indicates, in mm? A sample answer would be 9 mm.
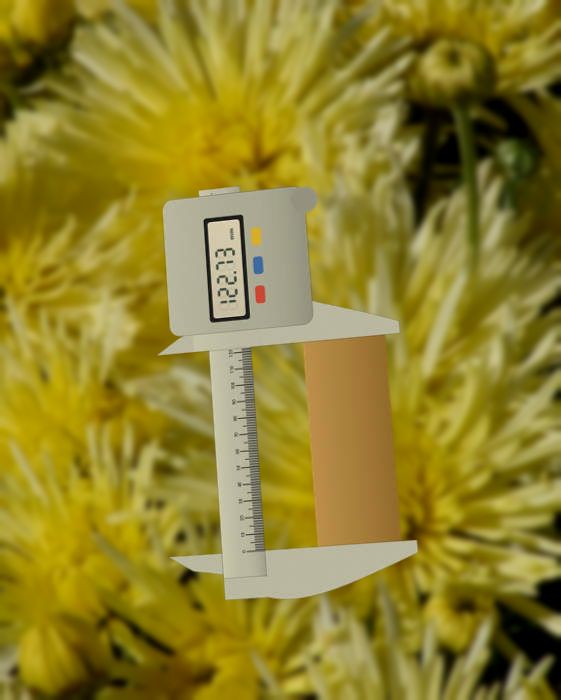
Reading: 122.73 mm
